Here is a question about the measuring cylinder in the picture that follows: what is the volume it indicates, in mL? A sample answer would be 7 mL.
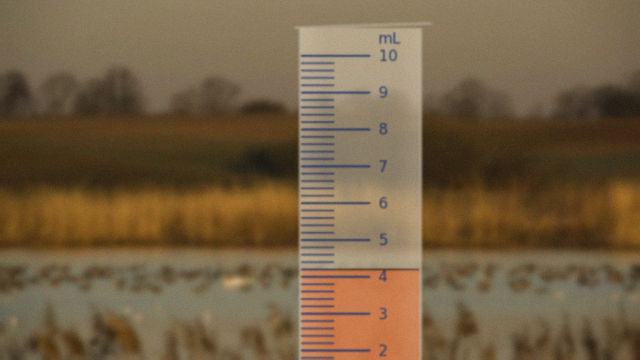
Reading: 4.2 mL
